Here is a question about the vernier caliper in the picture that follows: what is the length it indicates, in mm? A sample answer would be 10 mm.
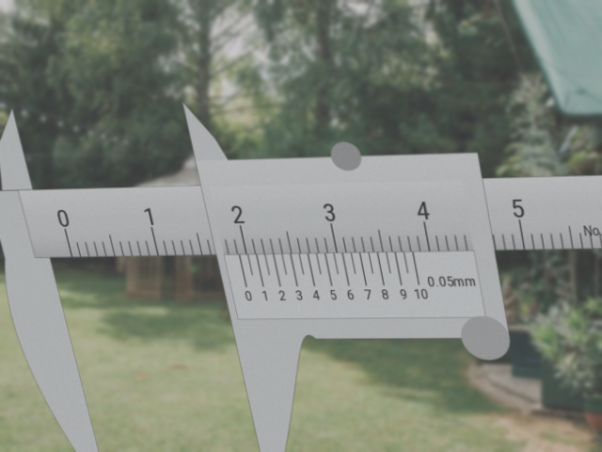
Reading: 19.2 mm
